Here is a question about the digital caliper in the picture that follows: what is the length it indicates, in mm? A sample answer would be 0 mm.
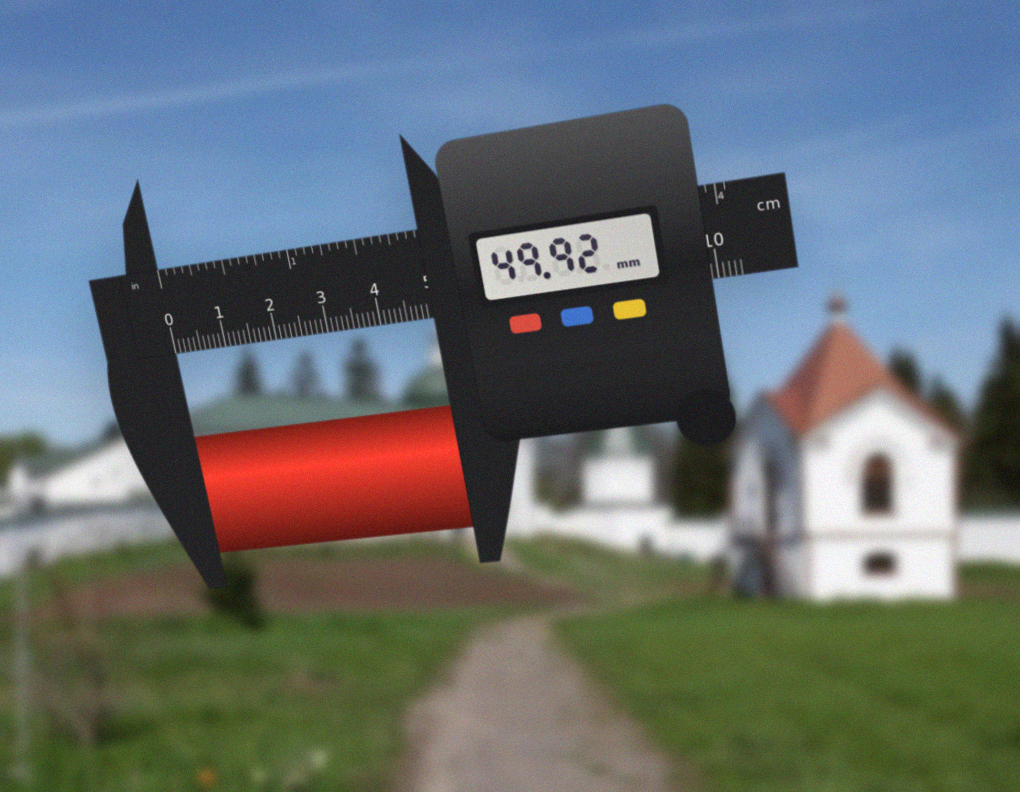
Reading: 49.92 mm
